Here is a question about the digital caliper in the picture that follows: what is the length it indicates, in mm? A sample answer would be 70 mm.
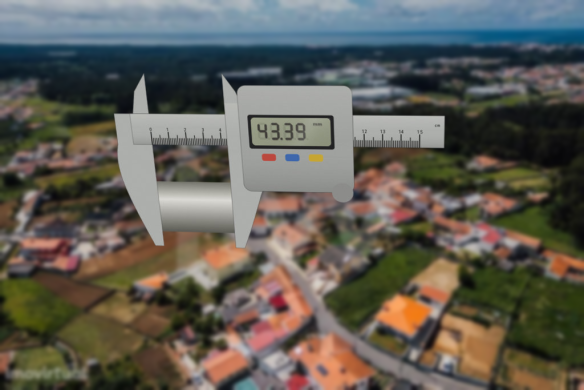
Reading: 43.39 mm
